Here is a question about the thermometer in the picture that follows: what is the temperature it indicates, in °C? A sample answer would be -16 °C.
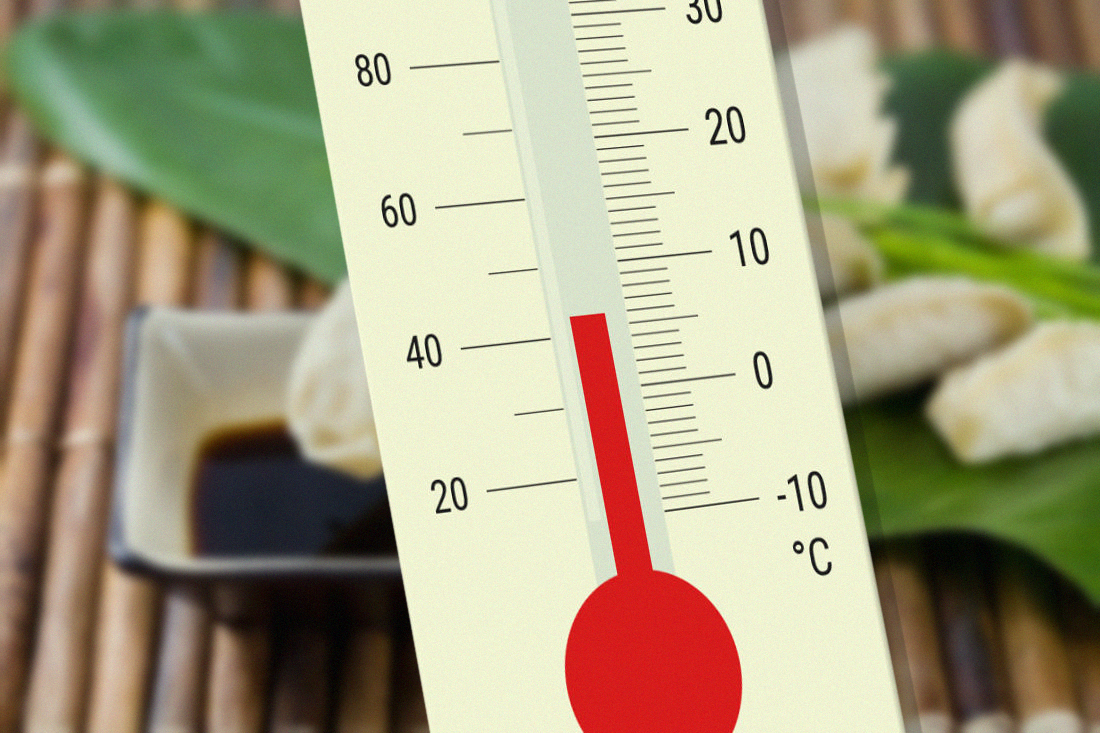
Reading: 6 °C
